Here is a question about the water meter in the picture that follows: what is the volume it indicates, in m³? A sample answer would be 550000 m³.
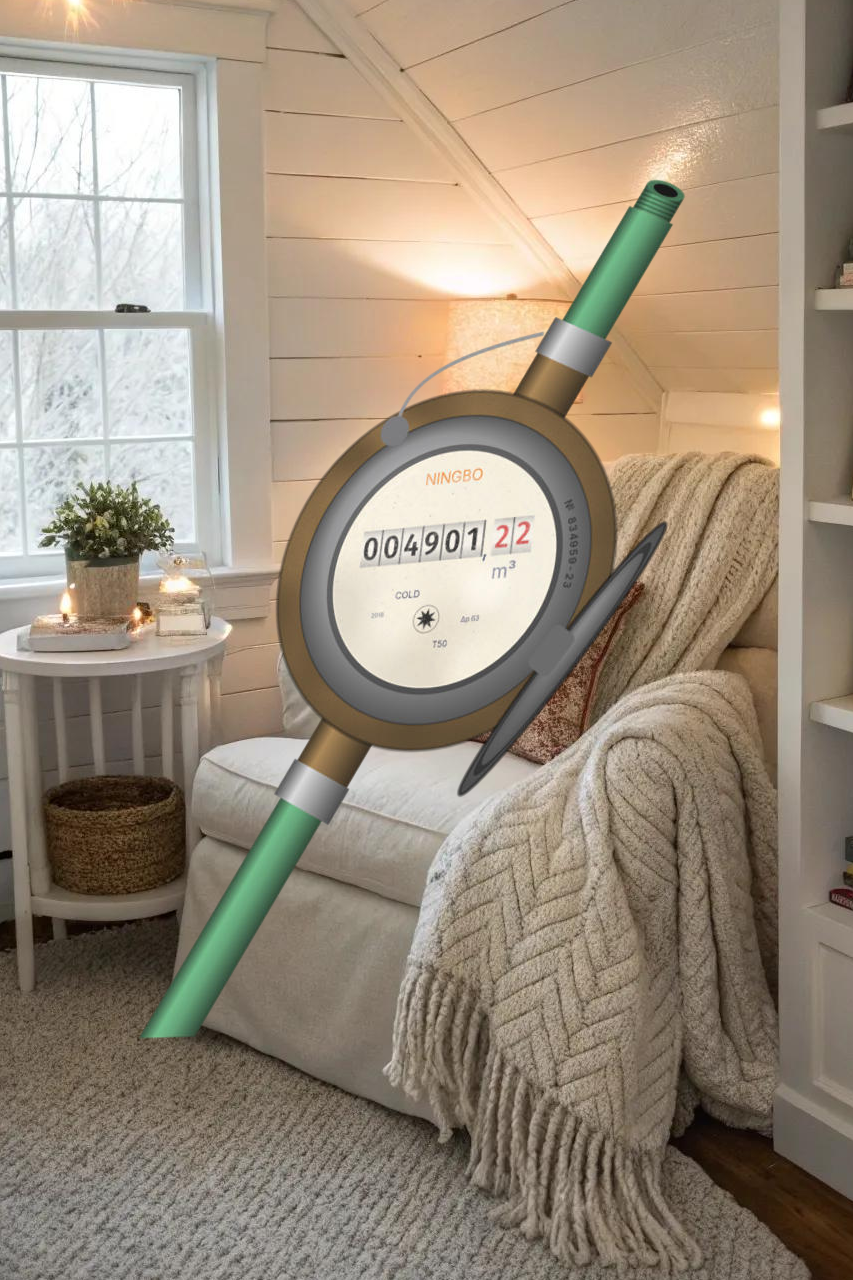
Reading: 4901.22 m³
